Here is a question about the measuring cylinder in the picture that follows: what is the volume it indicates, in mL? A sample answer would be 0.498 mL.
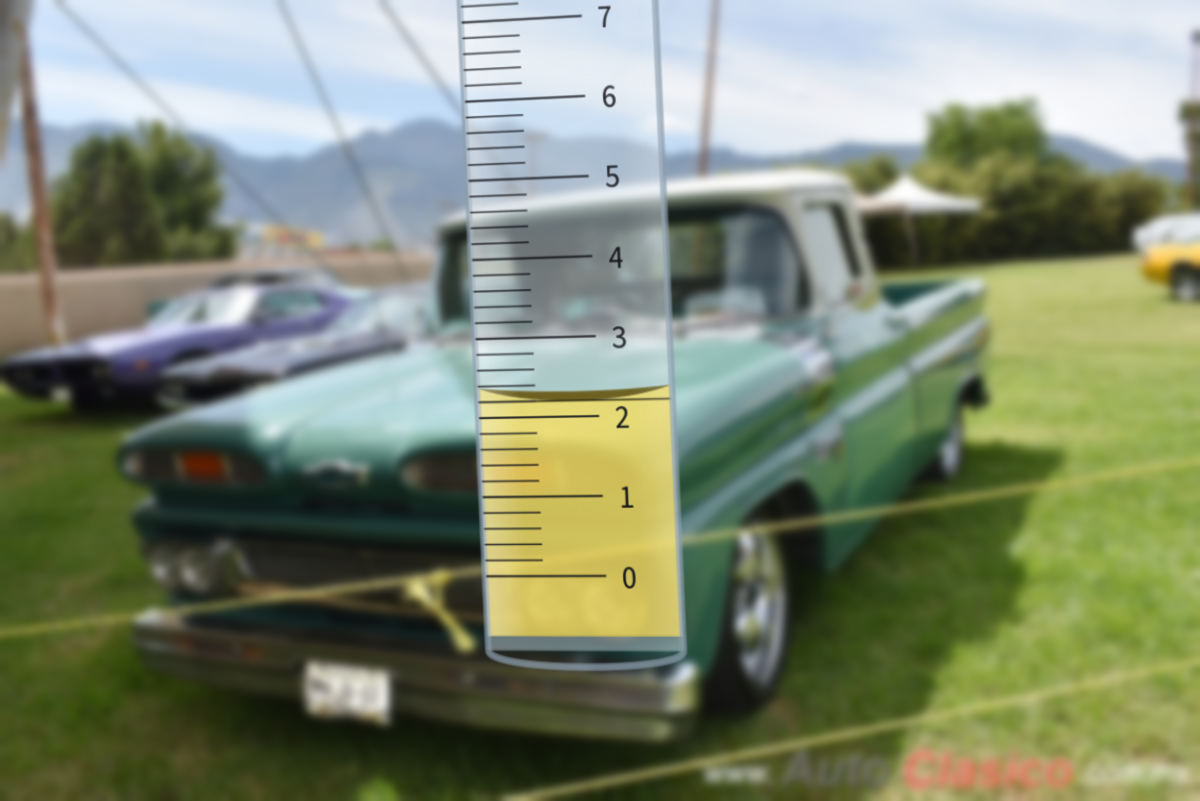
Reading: 2.2 mL
